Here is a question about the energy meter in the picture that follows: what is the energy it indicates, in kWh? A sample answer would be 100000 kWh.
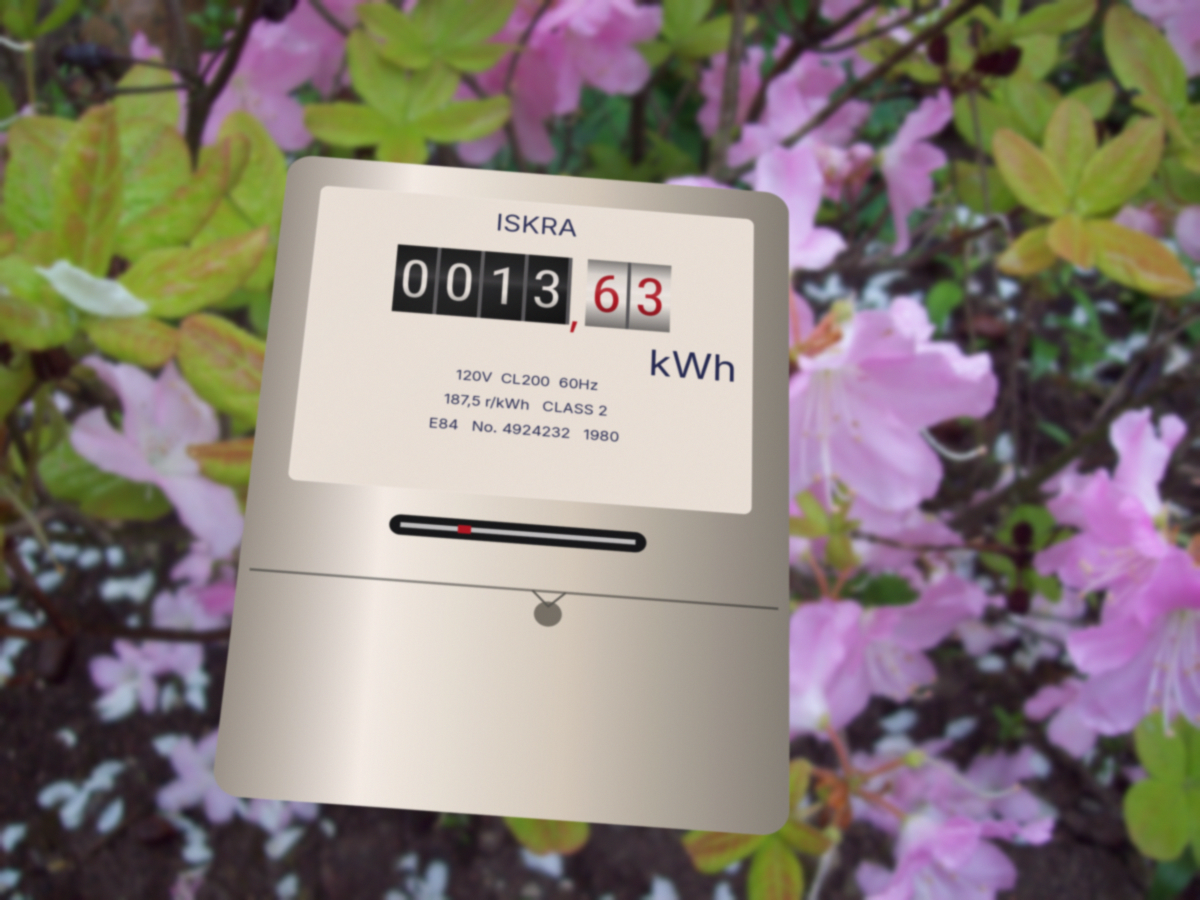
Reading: 13.63 kWh
